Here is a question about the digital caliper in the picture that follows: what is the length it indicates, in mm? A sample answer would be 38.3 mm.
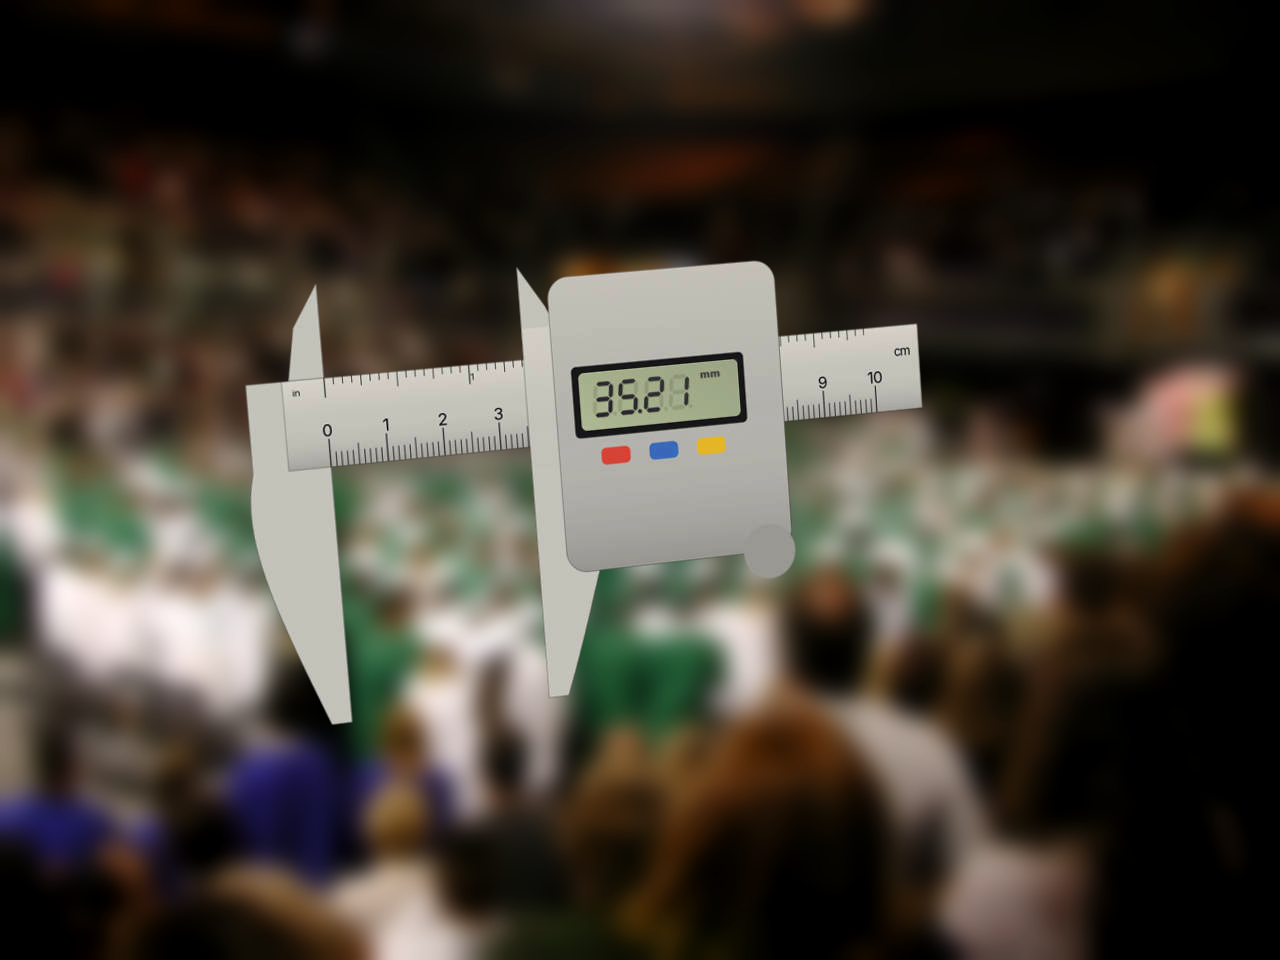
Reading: 35.21 mm
